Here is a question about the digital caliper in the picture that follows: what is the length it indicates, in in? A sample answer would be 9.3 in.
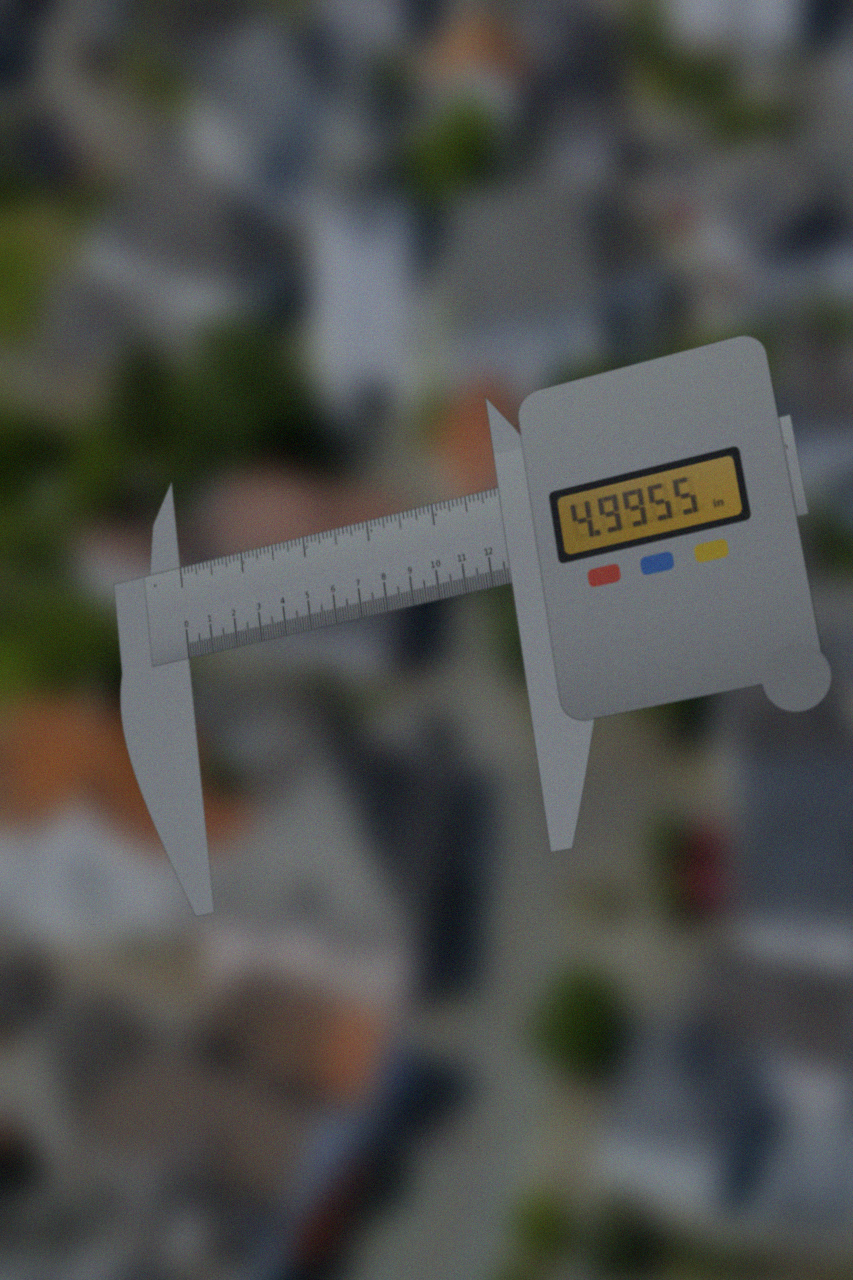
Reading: 4.9955 in
